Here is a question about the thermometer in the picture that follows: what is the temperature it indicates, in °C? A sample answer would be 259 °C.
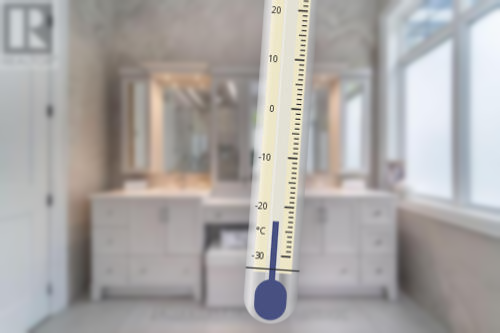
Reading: -23 °C
